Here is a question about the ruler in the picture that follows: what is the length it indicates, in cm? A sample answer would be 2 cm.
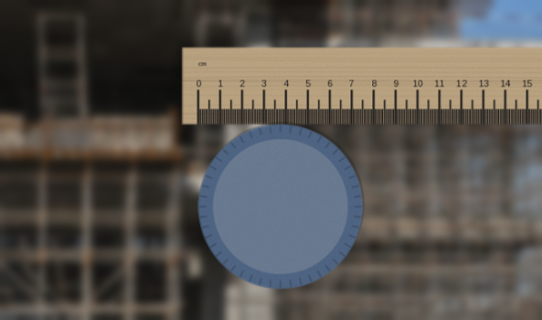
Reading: 7.5 cm
